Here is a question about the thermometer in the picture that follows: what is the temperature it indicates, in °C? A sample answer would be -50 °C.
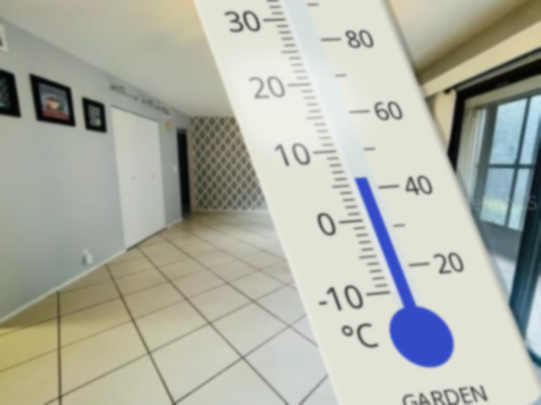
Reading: 6 °C
